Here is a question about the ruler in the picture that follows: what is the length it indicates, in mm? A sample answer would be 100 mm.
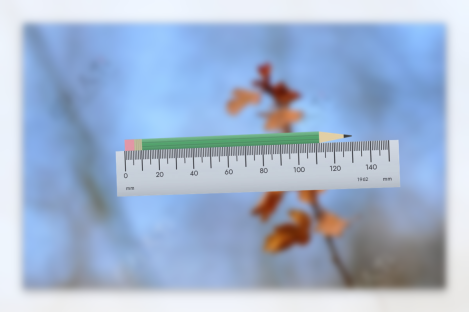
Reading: 130 mm
